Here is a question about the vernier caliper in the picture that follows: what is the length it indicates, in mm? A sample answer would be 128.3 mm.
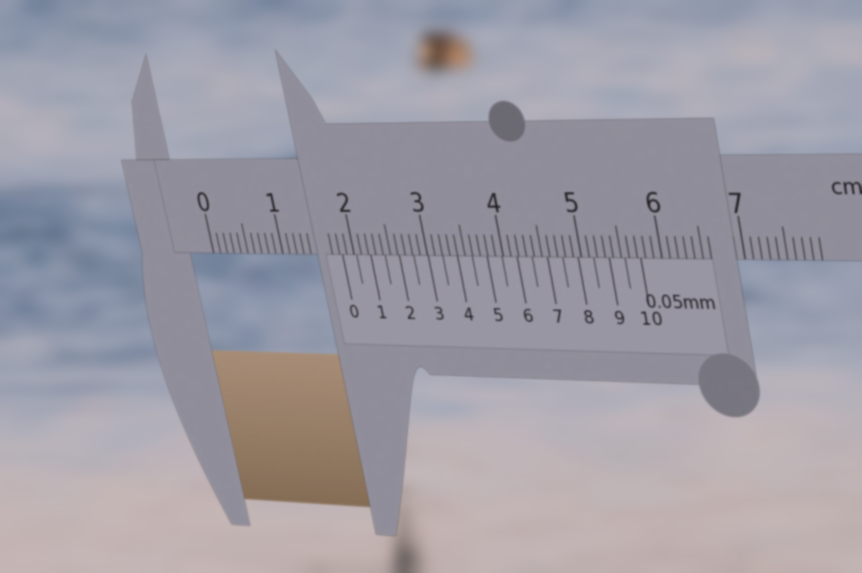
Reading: 18.4 mm
